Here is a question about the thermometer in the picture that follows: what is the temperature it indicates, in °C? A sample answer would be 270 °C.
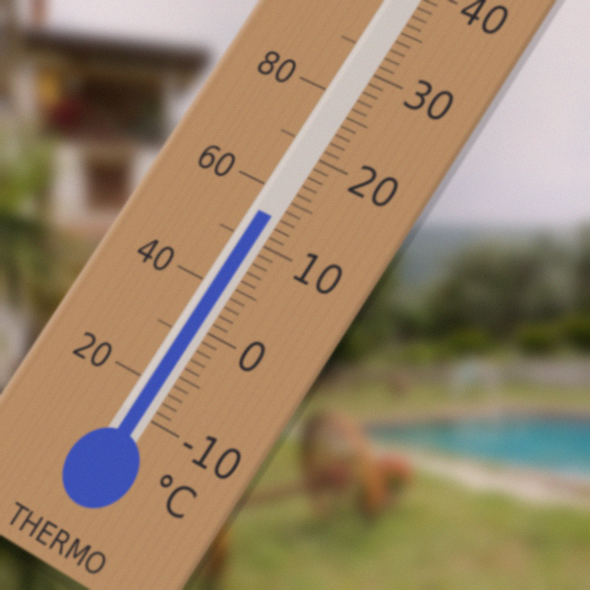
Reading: 13 °C
